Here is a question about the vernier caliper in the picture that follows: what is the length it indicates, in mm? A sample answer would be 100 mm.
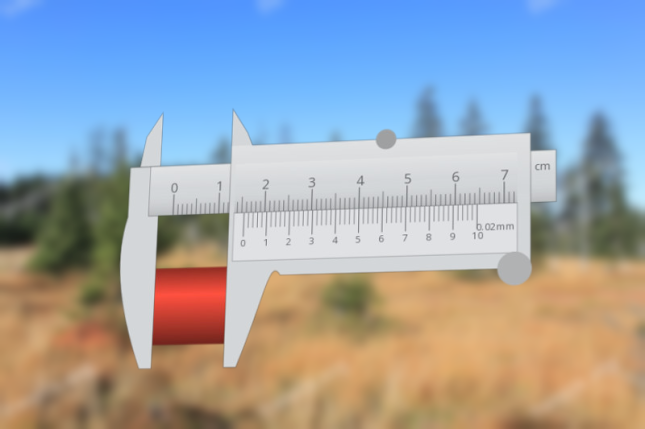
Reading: 15.5 mm
